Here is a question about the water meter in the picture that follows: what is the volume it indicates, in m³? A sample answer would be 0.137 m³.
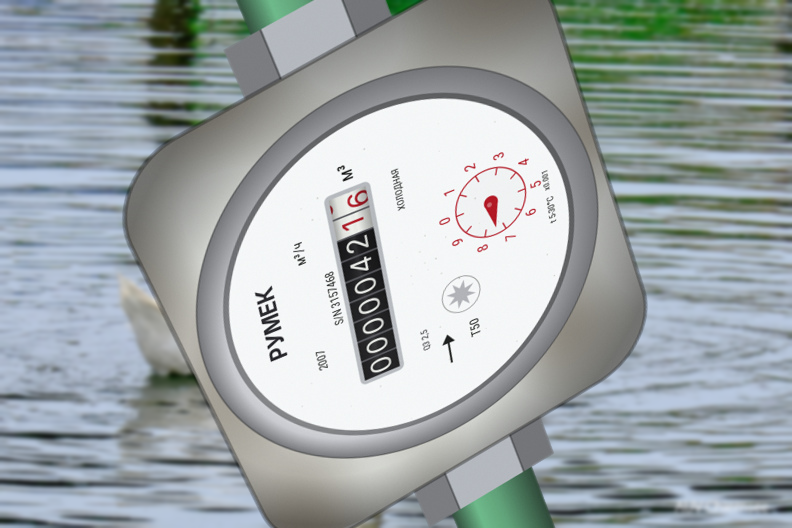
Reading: 42.157 m³
